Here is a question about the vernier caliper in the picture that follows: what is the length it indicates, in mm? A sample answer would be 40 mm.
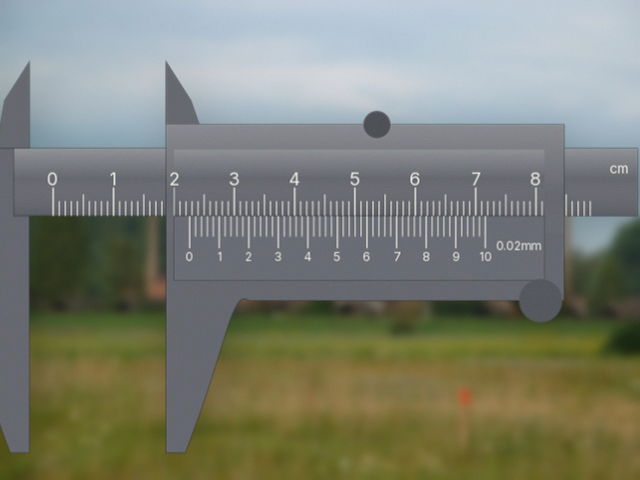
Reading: 22.6 mm
